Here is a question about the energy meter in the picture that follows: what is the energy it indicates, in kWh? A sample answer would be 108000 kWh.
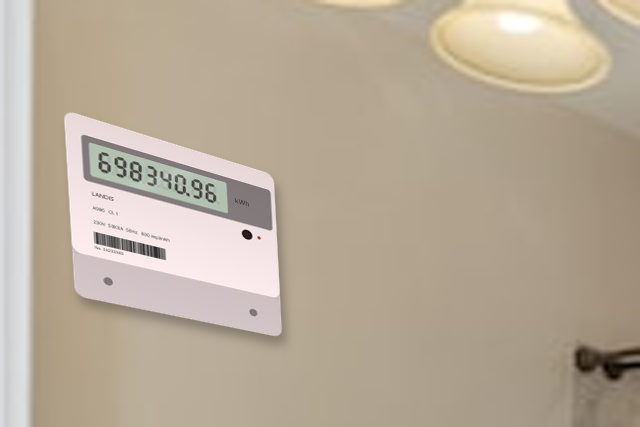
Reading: 698340.96 kWh
